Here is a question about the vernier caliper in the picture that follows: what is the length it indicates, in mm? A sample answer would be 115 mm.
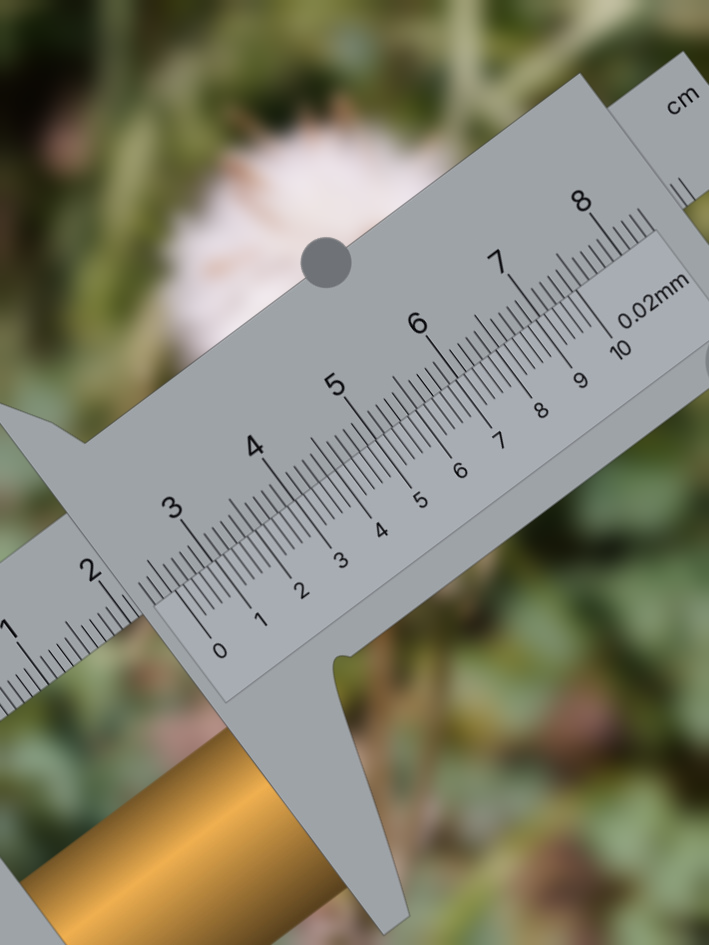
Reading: 25.4 mm
